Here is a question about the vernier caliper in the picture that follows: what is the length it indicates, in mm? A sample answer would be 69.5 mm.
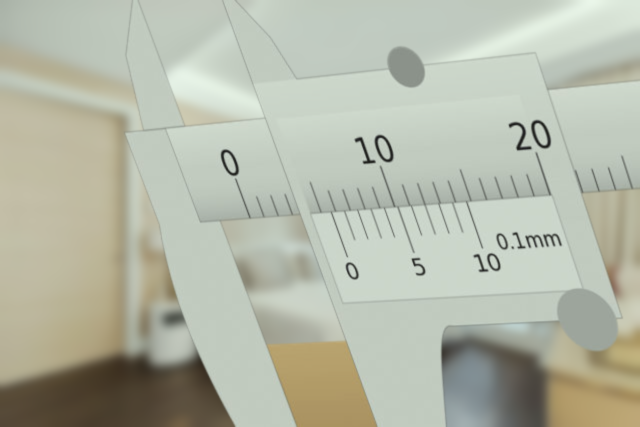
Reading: 5.7 mm
